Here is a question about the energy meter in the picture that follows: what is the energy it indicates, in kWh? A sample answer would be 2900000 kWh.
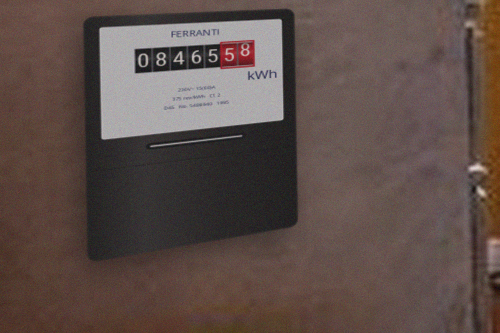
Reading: 8465.58 kWh
